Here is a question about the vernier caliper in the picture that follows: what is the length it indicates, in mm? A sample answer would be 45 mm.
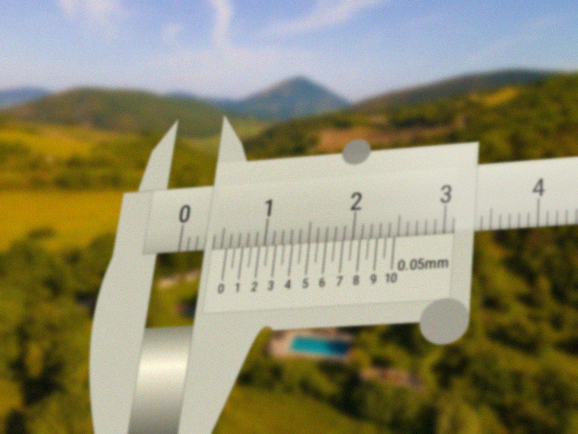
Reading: 5.6 mm
